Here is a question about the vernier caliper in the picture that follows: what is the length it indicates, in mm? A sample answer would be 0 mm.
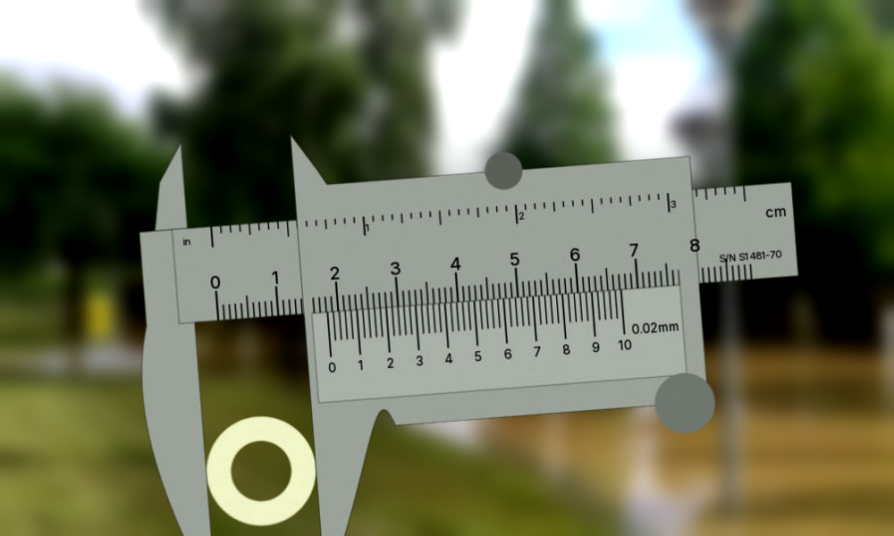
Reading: 18.2 mm
